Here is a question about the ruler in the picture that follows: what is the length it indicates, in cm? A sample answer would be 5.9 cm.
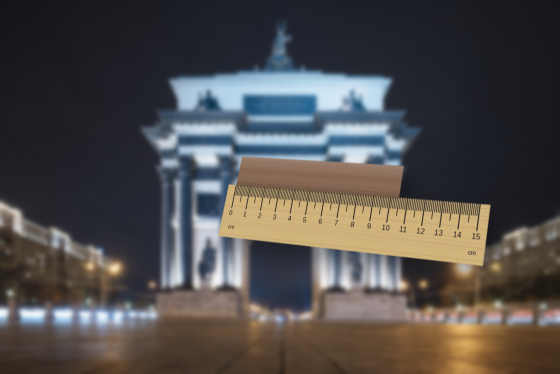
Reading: 10.5 cm
